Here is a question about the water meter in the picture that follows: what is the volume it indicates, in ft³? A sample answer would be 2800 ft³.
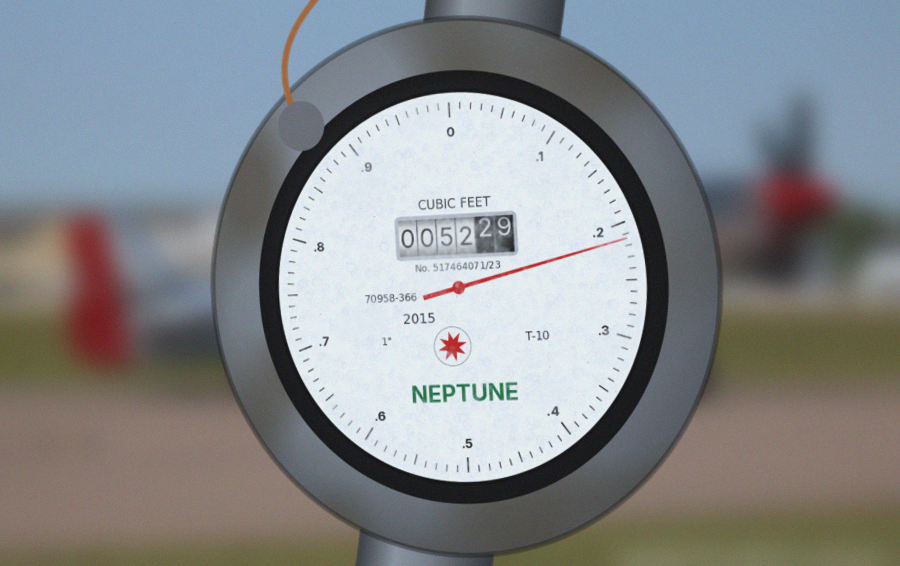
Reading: 5229.21 ft³
